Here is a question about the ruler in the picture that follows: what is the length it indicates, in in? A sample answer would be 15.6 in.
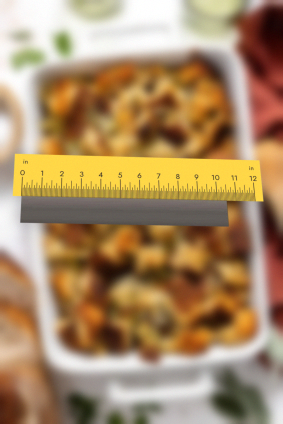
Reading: 10.5 in
